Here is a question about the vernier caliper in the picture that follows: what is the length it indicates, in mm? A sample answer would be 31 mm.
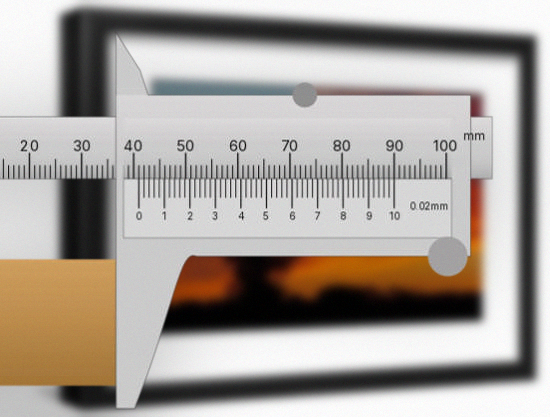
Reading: 41.0 mm
